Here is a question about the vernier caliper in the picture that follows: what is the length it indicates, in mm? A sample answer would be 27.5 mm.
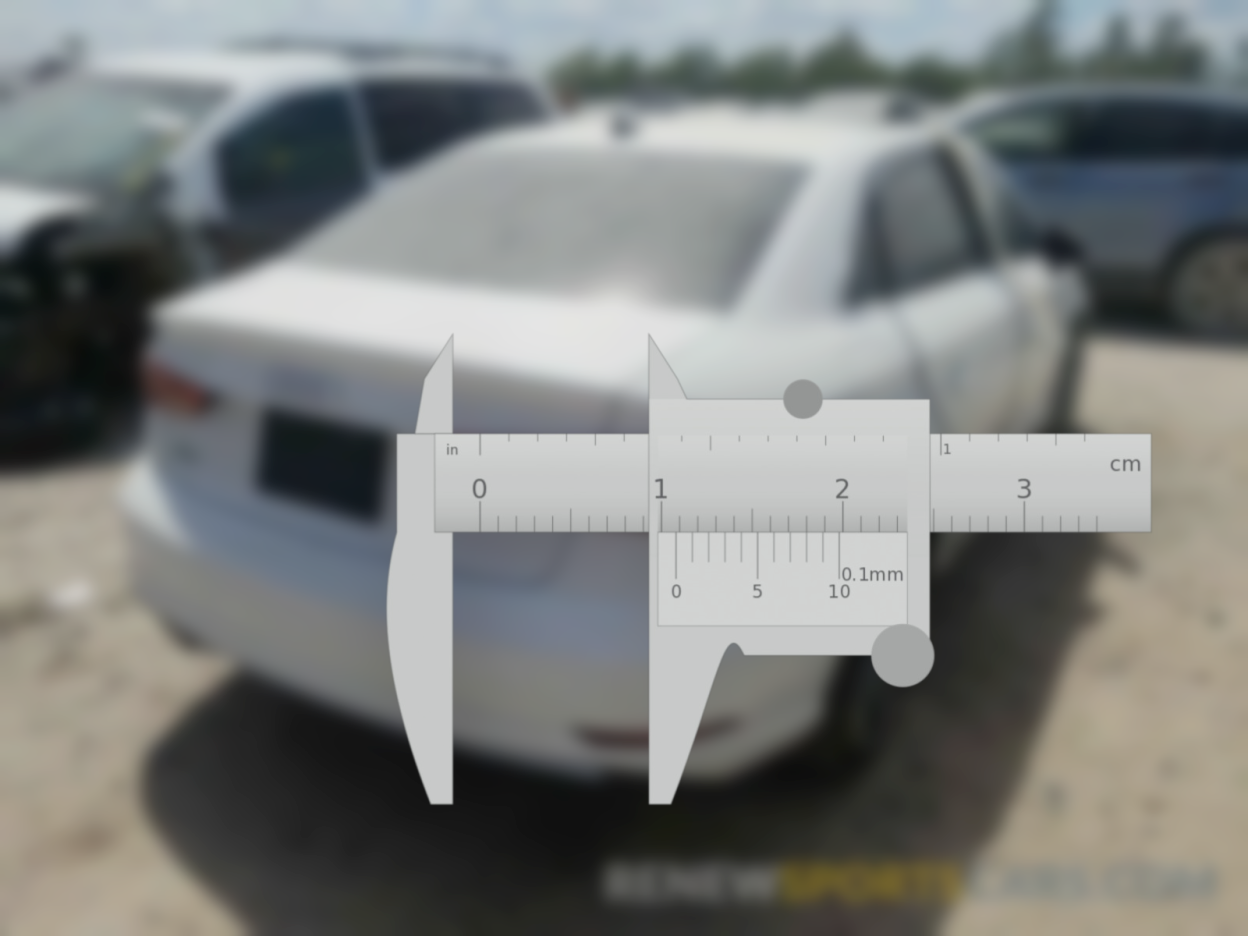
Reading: 10.8 mm
